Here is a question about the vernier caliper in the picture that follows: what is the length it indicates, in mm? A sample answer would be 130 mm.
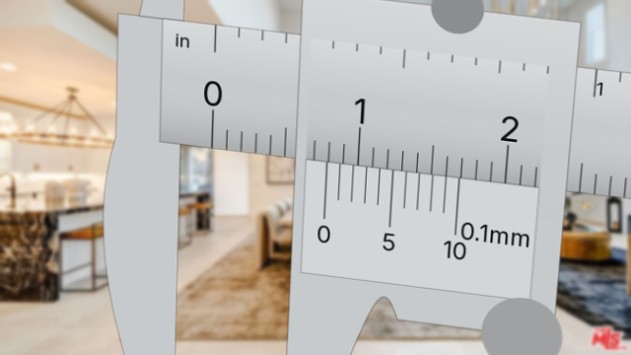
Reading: 7.9 mm
